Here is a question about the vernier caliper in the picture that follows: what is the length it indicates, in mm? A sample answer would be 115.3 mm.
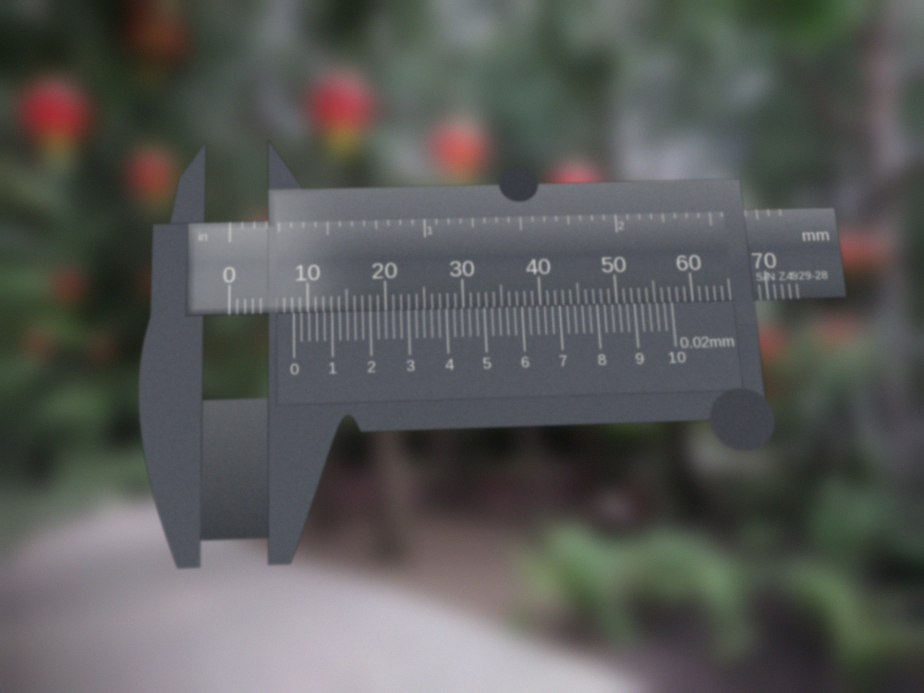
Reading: 8.2 mm
